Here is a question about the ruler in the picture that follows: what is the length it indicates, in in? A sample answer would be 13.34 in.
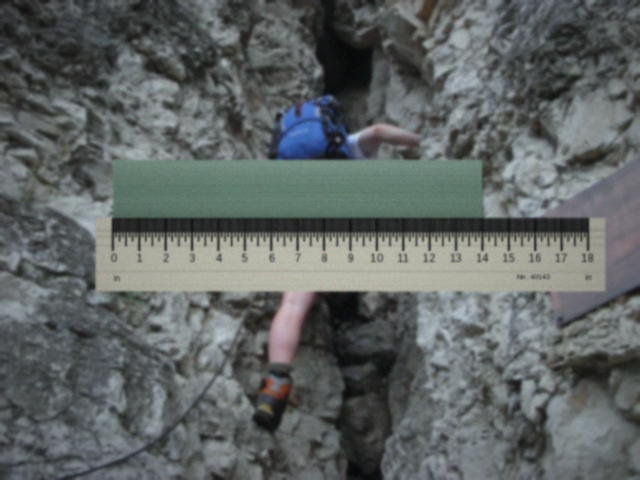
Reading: 14 in
